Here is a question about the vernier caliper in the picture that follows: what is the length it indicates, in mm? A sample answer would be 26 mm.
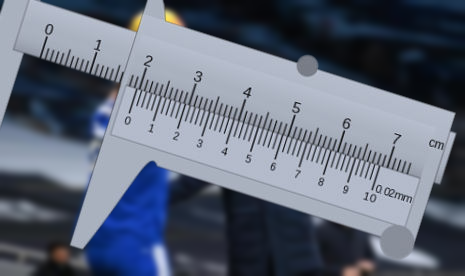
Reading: 19.5 mm
